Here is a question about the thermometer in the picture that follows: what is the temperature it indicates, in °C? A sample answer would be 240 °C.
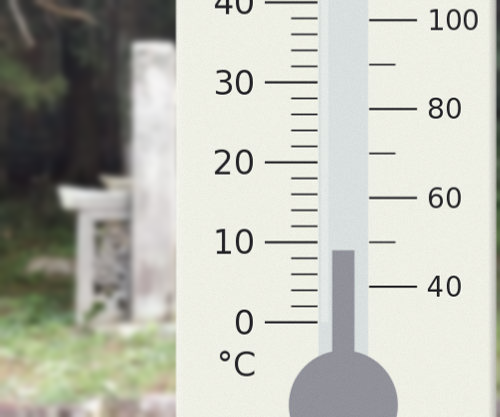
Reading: 9 °C
